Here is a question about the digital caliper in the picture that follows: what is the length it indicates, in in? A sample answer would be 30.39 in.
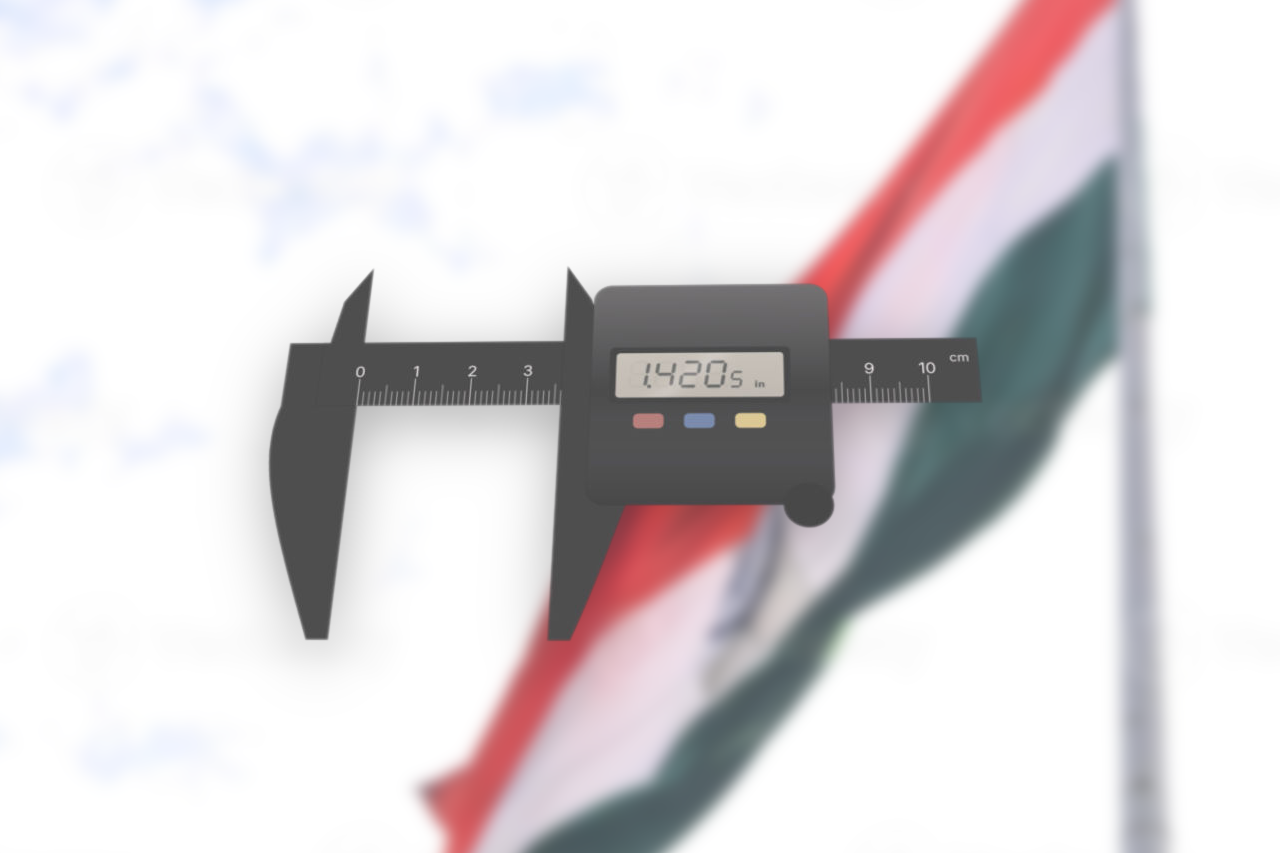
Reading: 1.4205 in
